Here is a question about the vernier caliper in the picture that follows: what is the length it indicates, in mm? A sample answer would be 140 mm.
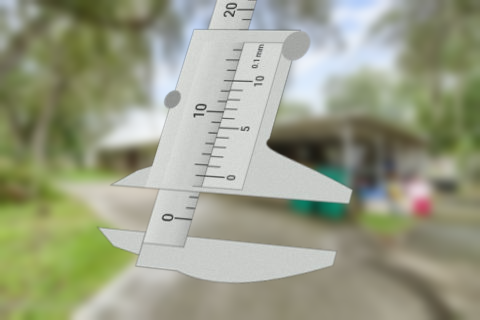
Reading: 4.0 mm
